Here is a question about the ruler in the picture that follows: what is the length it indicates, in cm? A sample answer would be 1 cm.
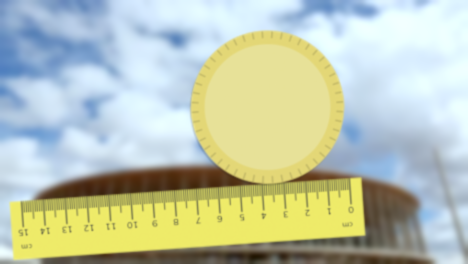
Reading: 7 cm
